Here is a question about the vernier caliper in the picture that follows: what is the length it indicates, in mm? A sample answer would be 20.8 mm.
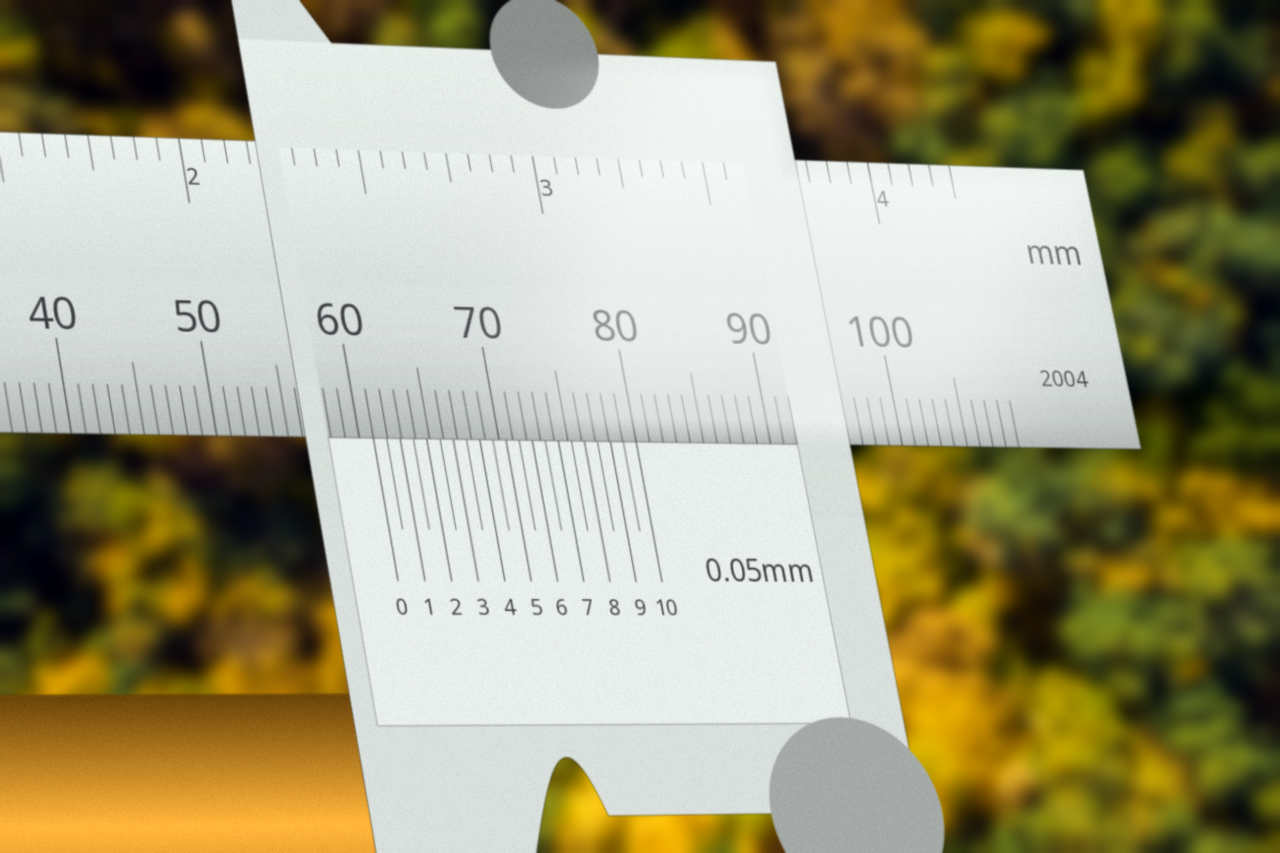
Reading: 61.0 mm
